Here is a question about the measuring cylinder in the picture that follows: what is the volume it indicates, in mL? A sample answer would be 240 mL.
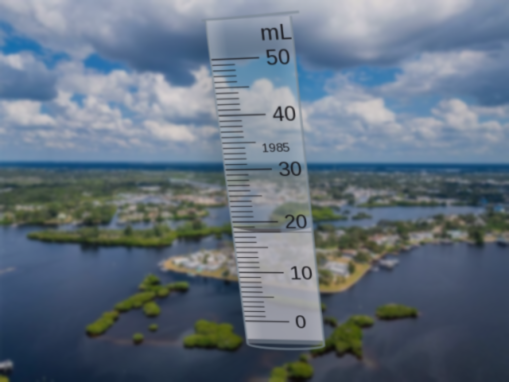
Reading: 18 mL
